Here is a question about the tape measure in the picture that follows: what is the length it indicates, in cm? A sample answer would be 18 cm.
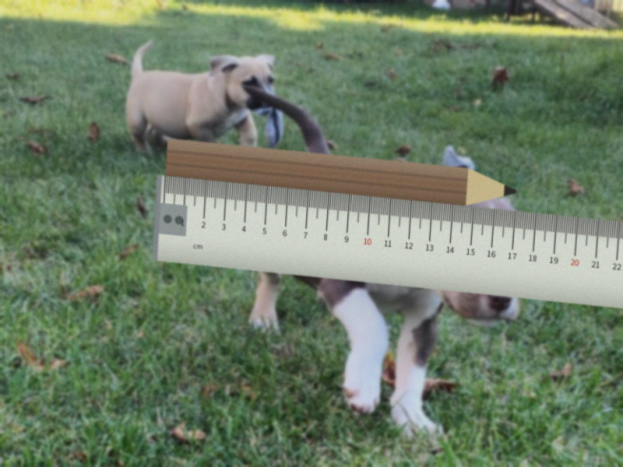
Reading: 17 cm
